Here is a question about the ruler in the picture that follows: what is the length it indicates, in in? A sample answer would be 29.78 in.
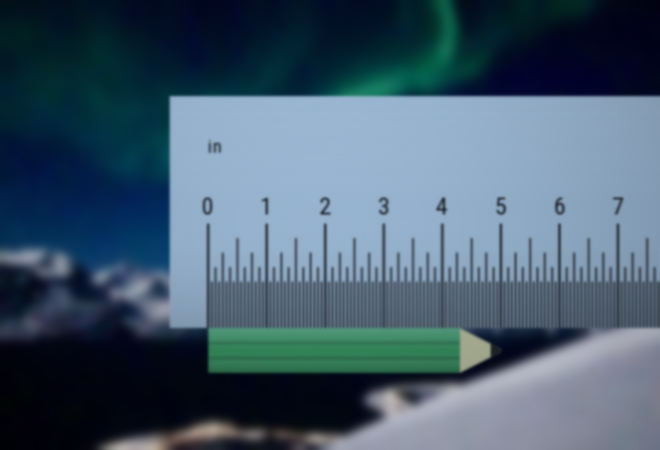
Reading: 5 in
